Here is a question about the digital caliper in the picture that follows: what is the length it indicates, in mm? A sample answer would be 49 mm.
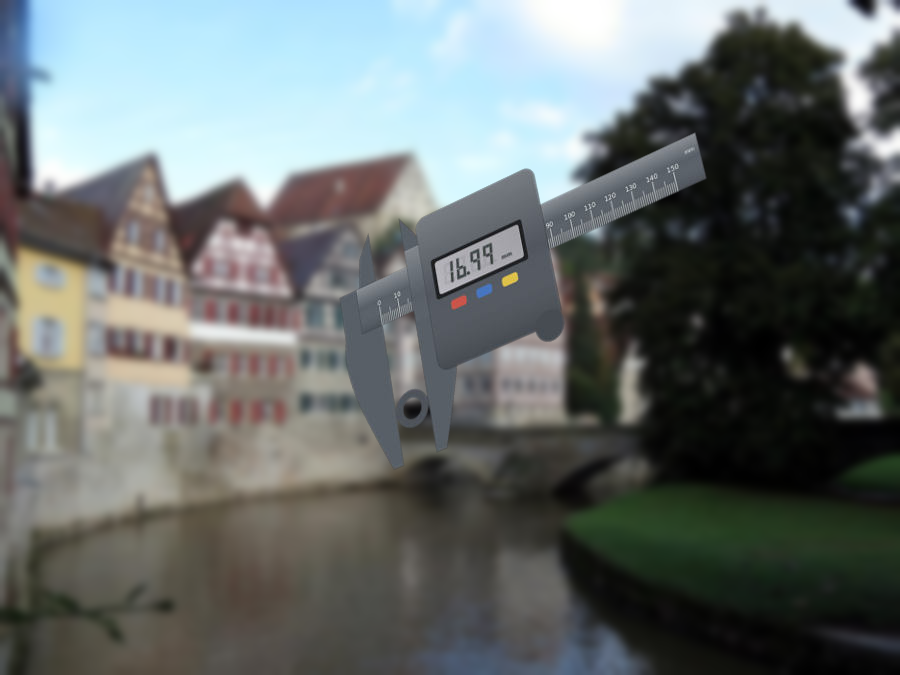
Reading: 16.99 mm
